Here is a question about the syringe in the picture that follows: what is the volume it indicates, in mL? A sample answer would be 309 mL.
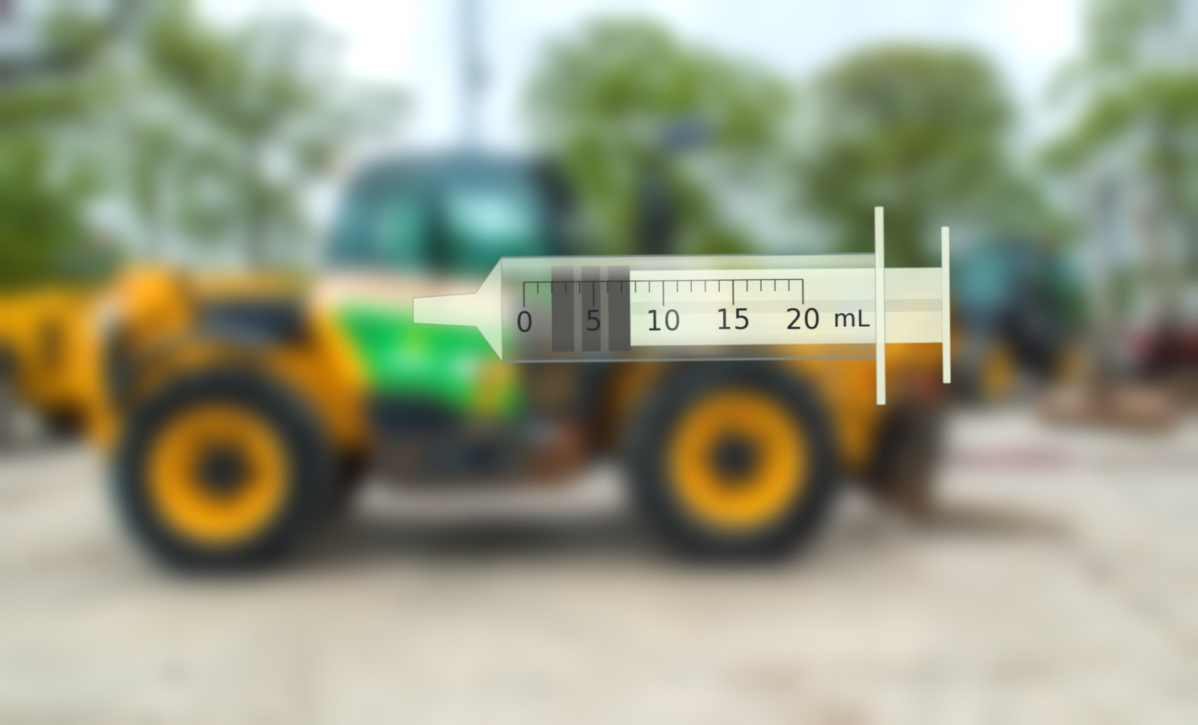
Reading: 2 mL
